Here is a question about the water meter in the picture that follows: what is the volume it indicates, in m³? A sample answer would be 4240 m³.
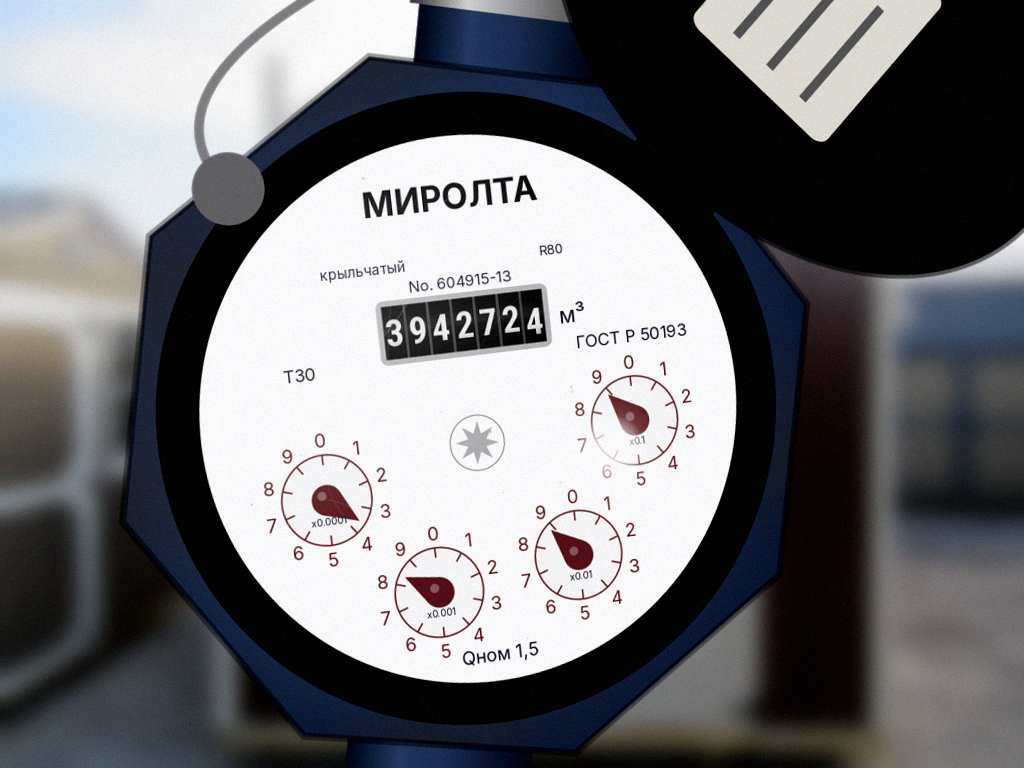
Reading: 3942723.8883 m³
